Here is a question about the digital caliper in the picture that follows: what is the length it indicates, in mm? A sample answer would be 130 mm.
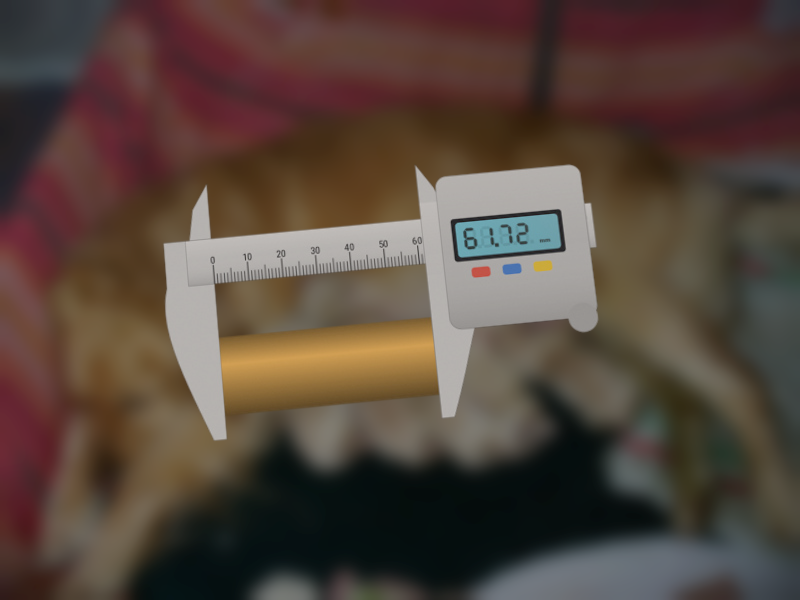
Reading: 61.72 mm
